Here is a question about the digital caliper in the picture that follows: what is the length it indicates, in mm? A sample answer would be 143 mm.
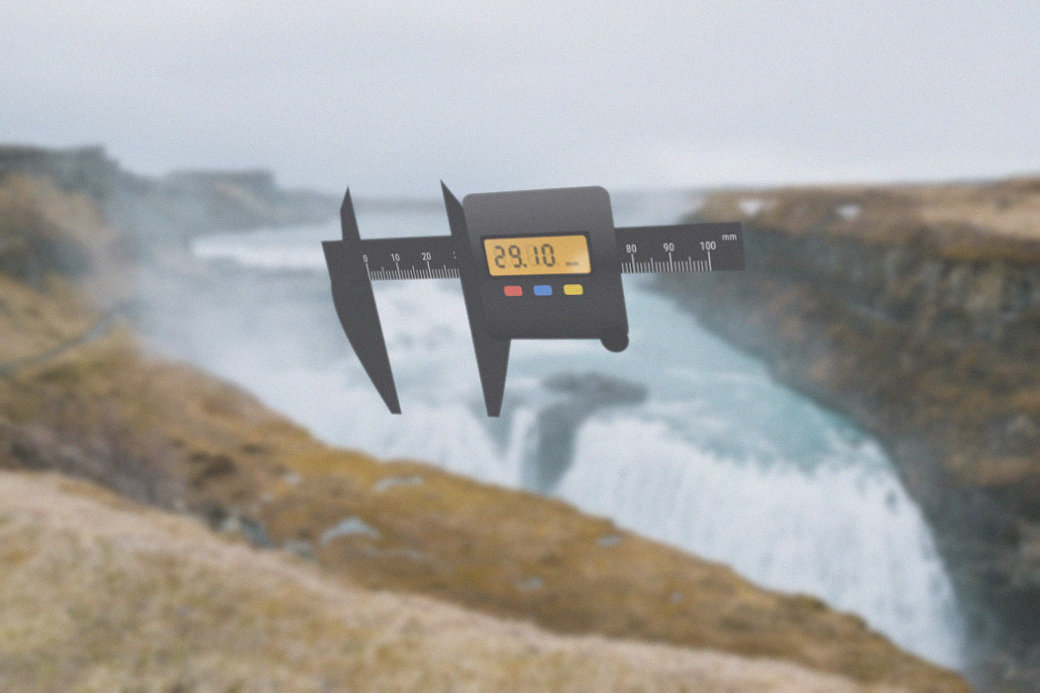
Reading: 29.10 mm
